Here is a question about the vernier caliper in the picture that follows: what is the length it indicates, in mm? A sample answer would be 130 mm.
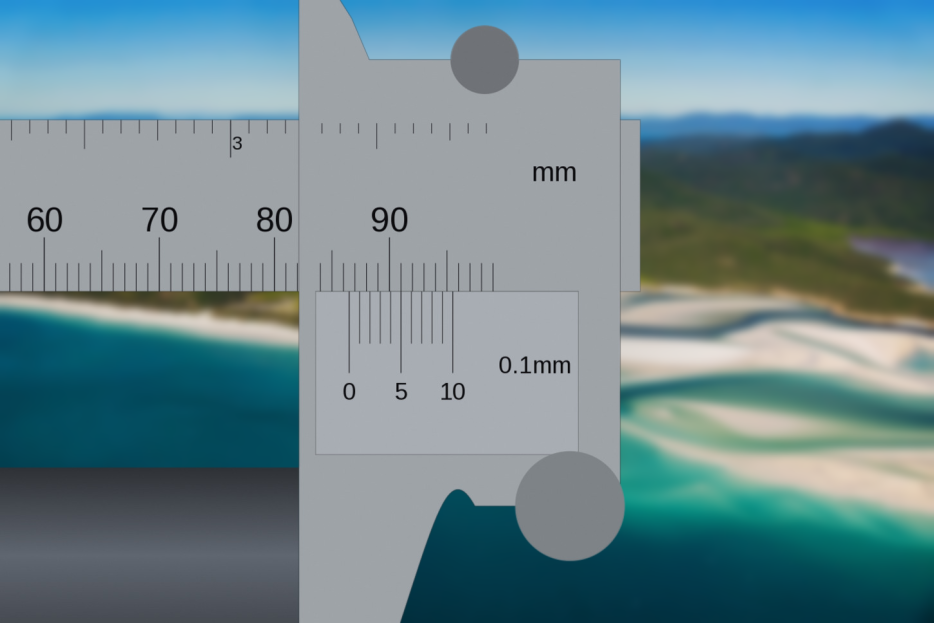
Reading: 86.5 mm
